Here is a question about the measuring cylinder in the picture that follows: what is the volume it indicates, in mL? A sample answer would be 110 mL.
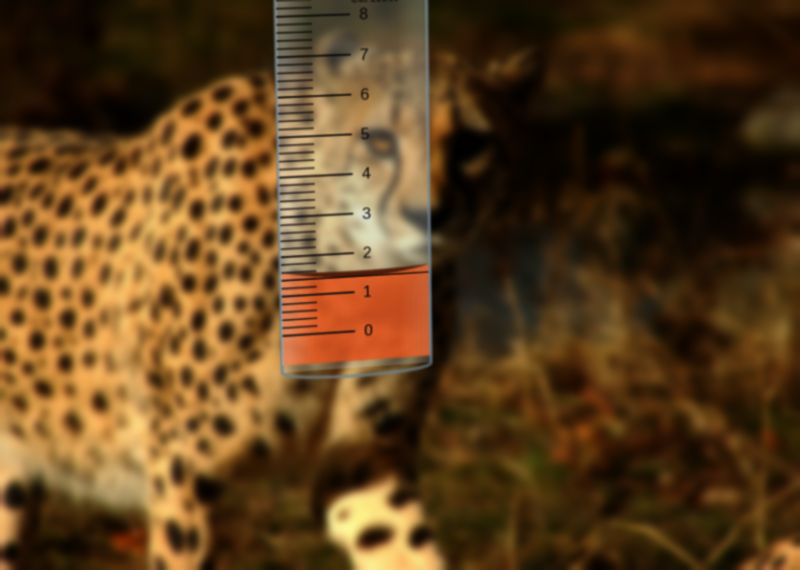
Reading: 1.4 mL
